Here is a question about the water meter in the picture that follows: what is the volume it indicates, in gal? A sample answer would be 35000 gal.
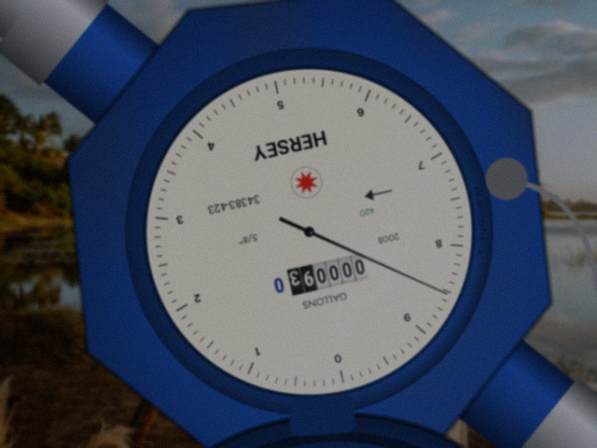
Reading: 928.5 gal
